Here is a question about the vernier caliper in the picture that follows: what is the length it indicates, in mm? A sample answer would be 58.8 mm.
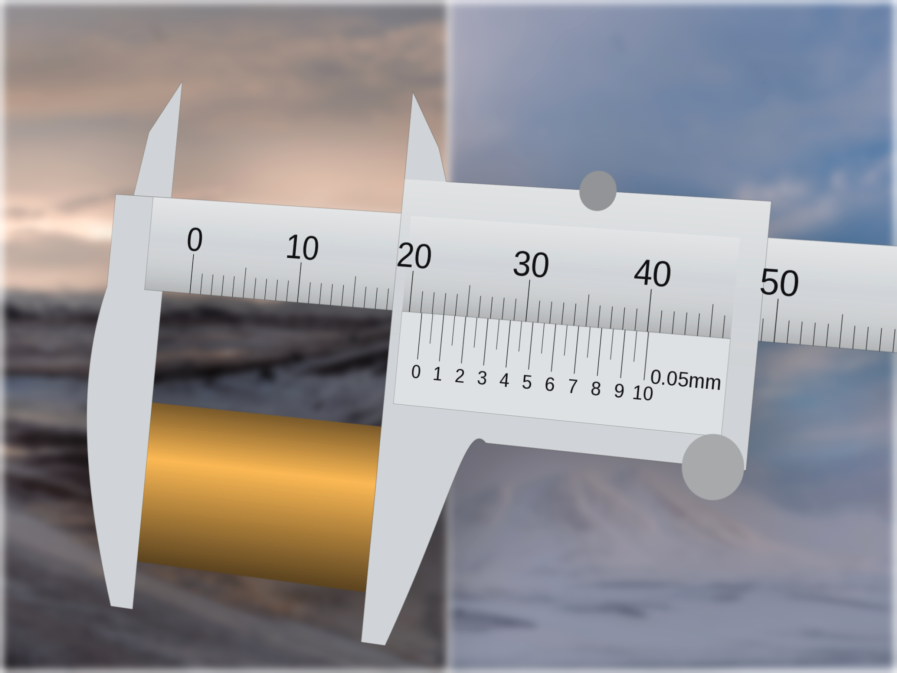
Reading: 21.1 mm
